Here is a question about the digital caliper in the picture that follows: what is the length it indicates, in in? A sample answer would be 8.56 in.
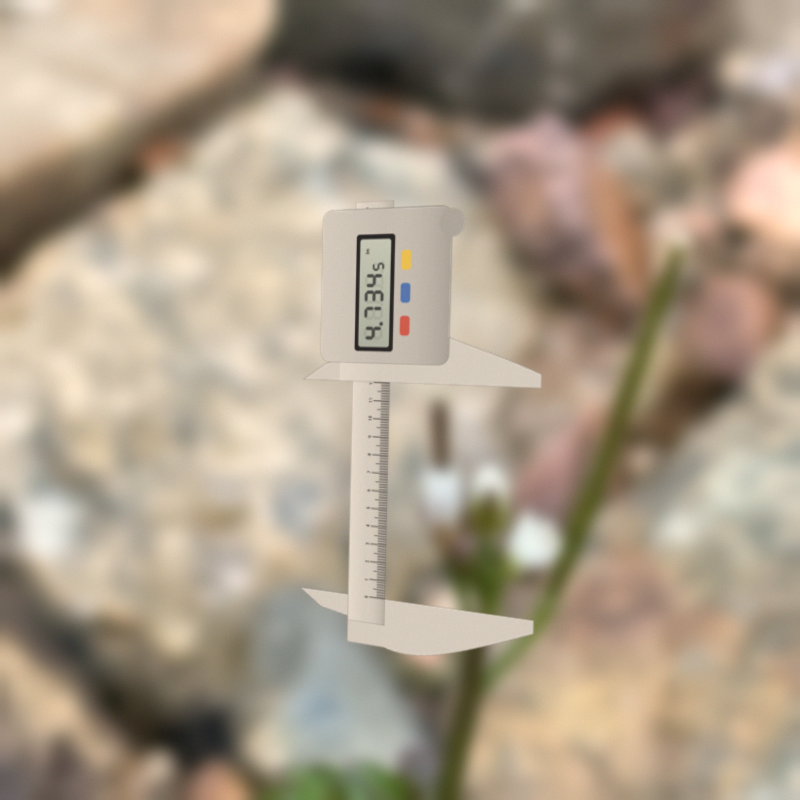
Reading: 4.7345 in
